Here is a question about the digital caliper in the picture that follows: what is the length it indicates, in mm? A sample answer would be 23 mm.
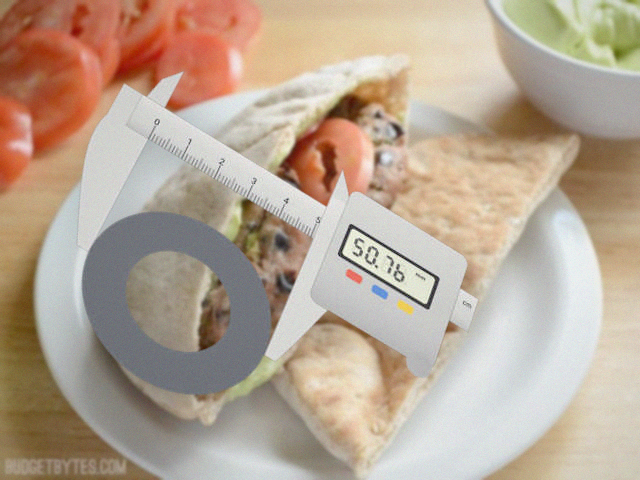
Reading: 50.76 mm
